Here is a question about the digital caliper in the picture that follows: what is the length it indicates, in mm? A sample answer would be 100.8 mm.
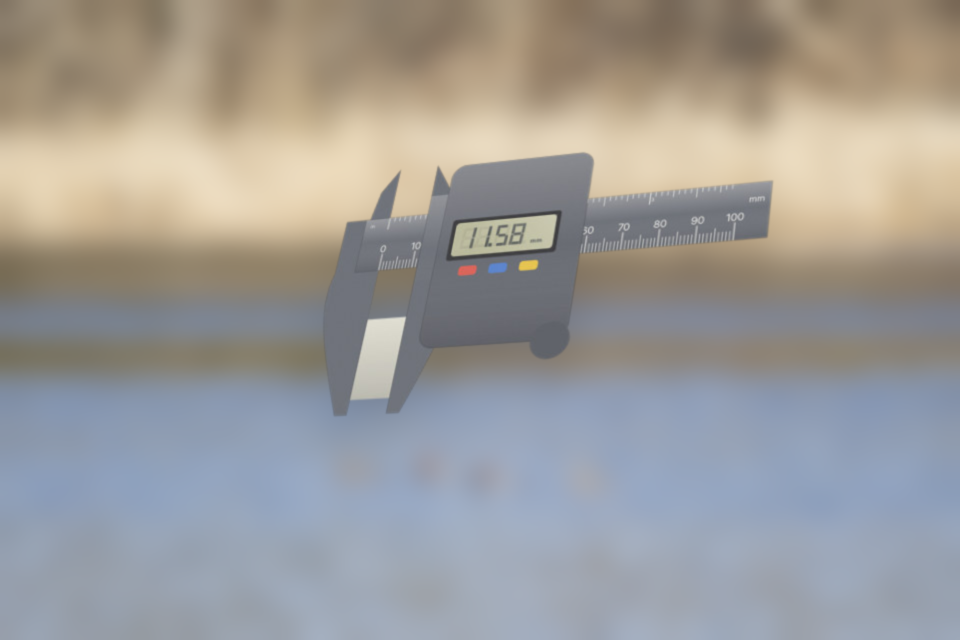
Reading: 11.58 mm
